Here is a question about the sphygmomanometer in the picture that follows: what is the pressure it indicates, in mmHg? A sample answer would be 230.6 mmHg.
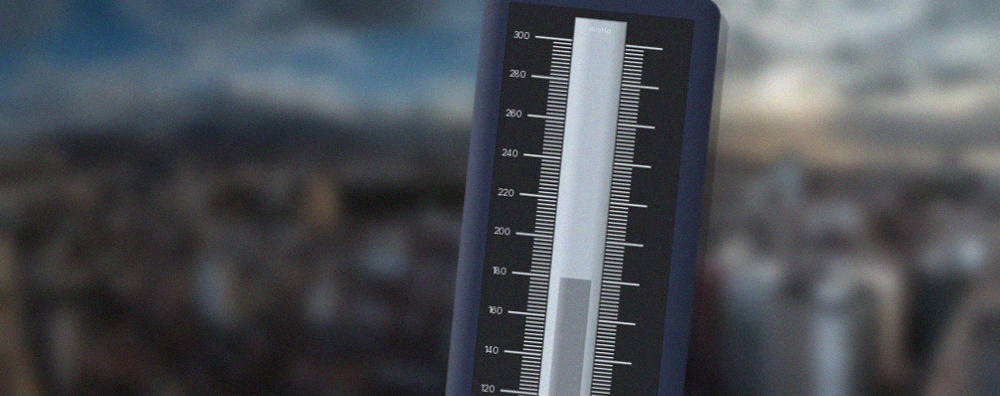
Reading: 180 mmHg
